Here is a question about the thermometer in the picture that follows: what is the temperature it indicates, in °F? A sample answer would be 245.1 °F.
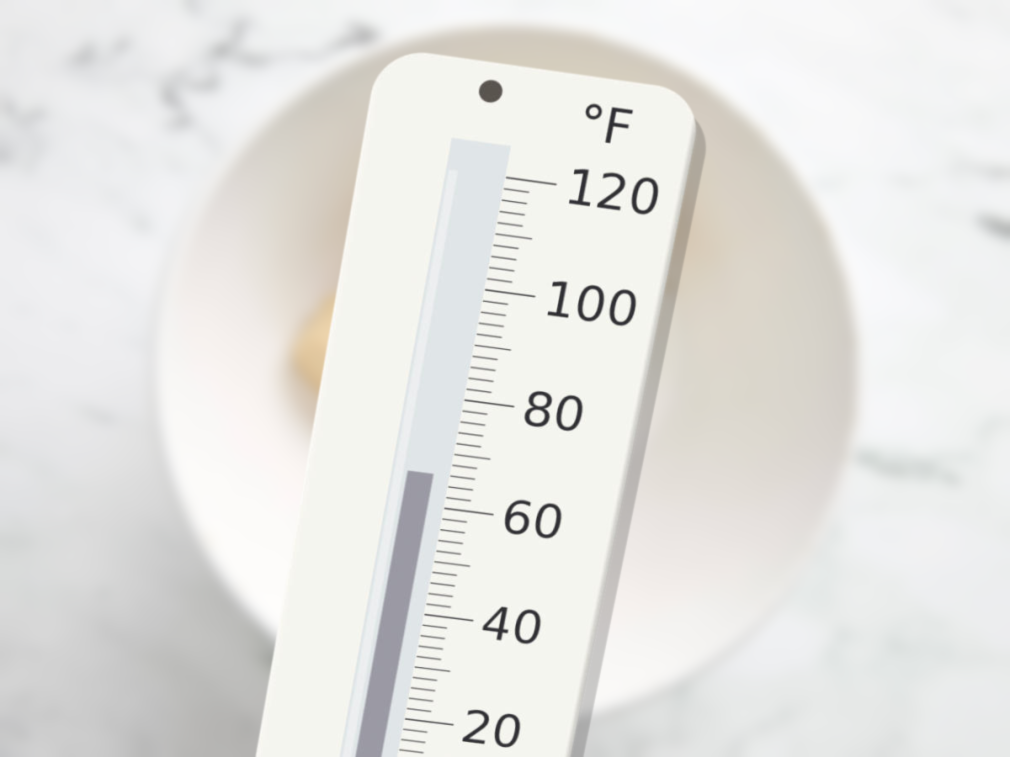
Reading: 66 °F
